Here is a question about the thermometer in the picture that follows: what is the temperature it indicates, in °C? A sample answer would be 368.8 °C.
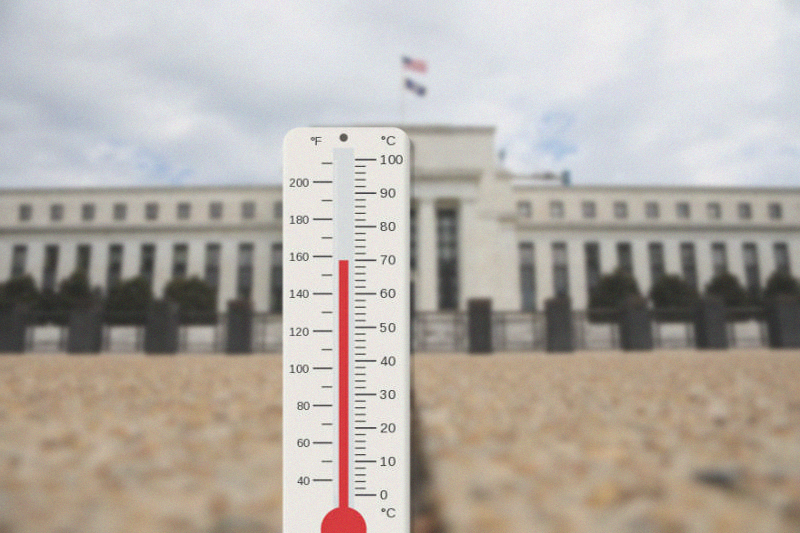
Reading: 70 °C
